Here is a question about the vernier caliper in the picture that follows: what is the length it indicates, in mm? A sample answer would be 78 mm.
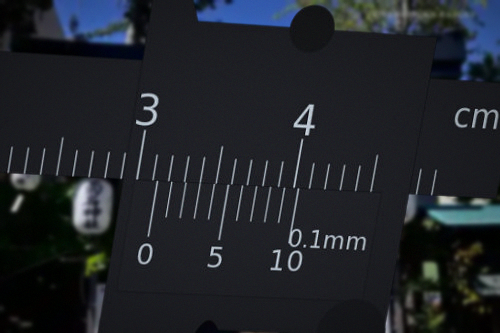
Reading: 31.3 mm
